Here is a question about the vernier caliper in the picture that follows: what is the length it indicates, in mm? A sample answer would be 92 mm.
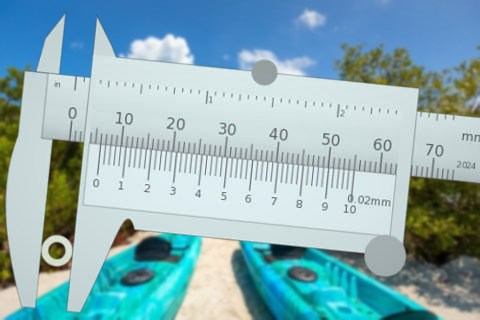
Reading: 6.0 mm
